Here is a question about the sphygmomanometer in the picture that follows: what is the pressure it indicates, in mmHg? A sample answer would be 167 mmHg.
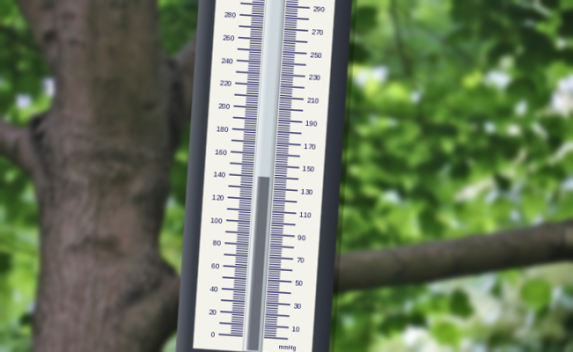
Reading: 140 mmHg
